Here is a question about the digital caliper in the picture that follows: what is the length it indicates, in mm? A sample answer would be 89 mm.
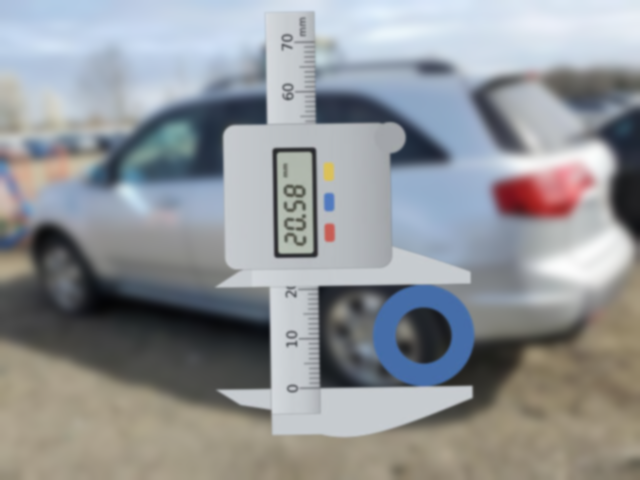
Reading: 20.58 mm
